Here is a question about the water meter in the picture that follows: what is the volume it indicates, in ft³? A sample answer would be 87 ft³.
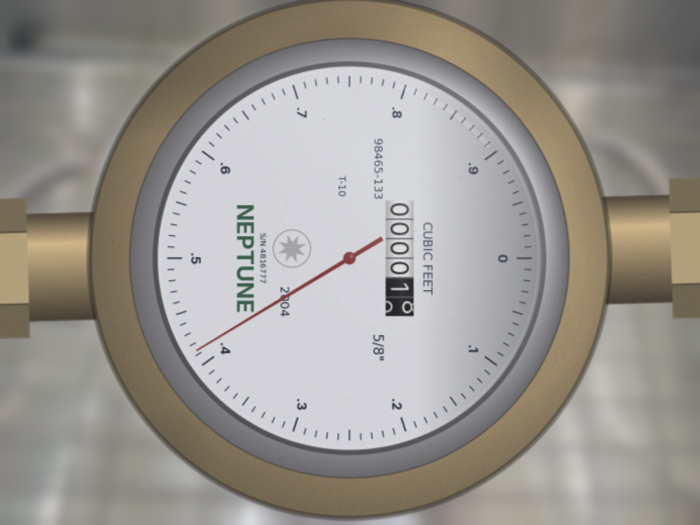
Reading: 18.41 ft³
